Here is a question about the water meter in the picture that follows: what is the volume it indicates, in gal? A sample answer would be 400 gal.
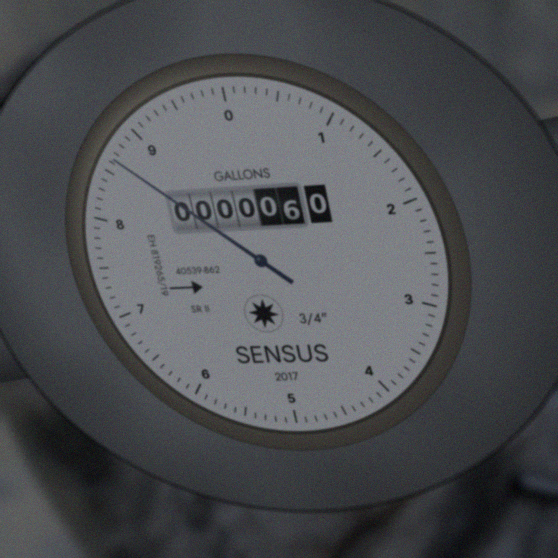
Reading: 58.6 gal
